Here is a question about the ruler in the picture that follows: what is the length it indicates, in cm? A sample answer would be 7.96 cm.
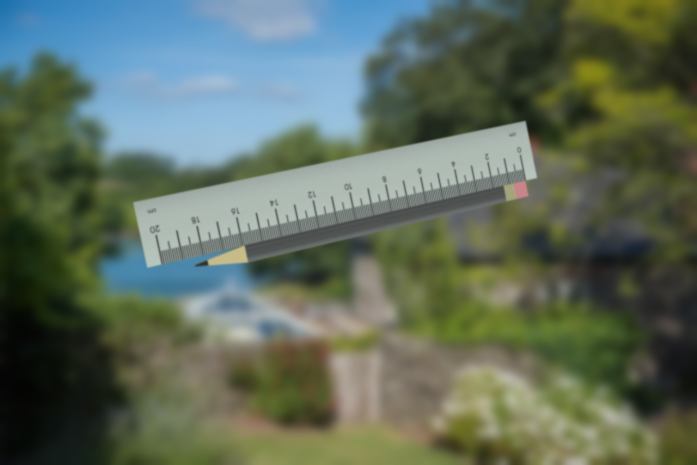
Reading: 18.5 cm
